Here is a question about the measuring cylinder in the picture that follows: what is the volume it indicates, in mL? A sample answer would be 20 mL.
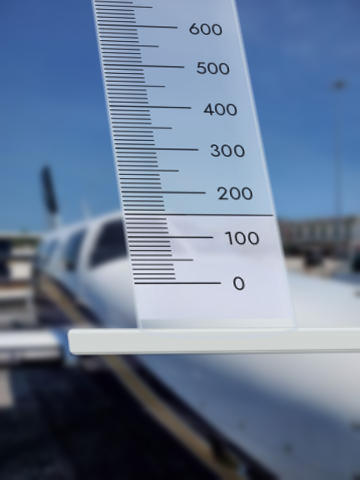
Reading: 150 mL
